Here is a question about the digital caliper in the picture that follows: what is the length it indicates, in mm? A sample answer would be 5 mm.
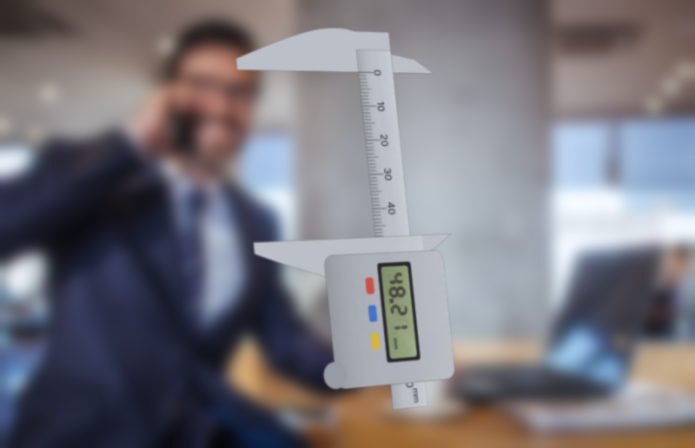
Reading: 48.21 mm
